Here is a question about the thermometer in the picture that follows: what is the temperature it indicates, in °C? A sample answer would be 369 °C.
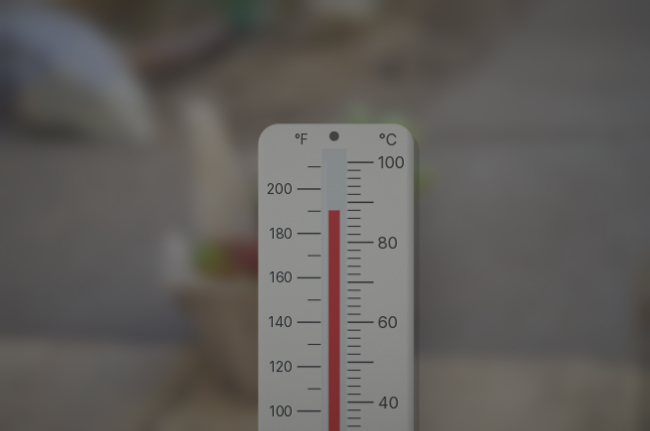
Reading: 88 °C
